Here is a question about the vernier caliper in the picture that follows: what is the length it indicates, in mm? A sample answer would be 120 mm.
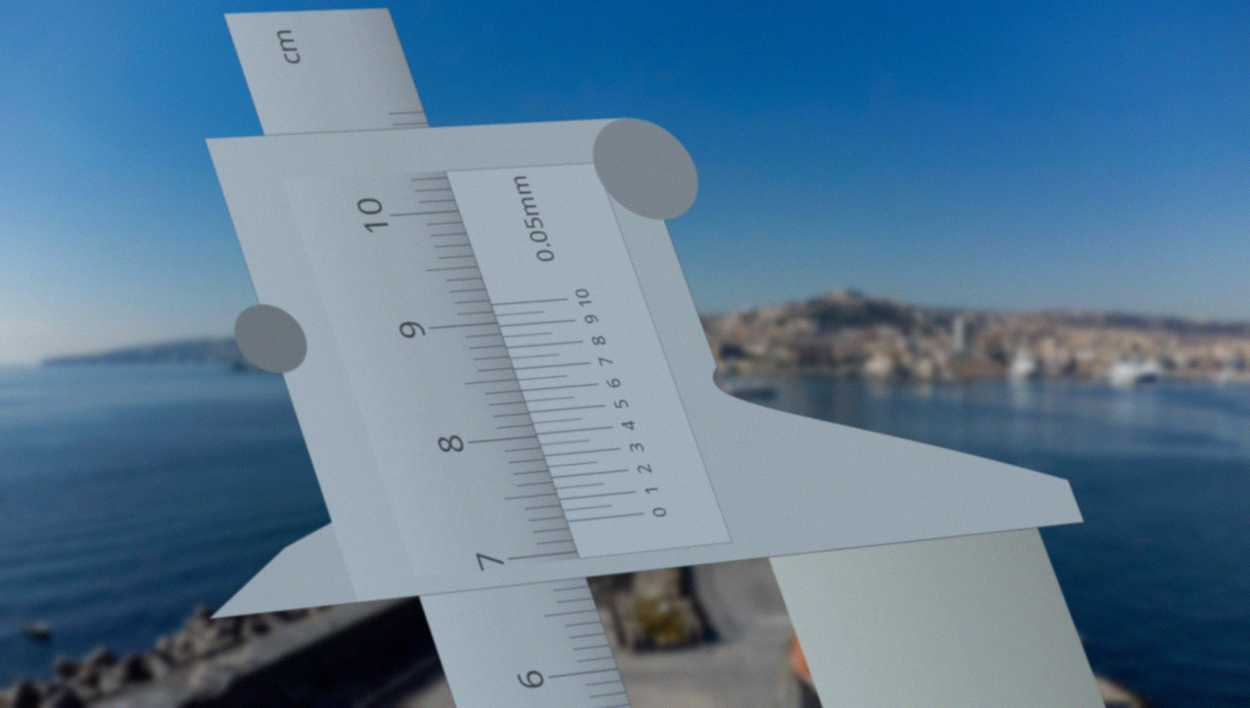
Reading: 72.6 mm
